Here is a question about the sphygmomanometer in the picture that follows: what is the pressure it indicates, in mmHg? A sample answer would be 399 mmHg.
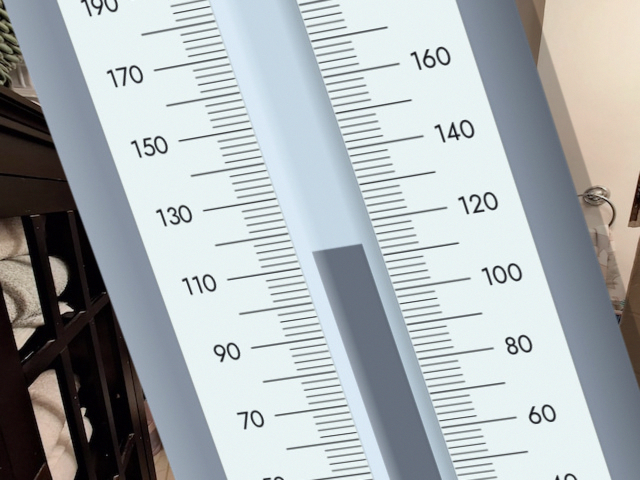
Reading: 114 mmHg
